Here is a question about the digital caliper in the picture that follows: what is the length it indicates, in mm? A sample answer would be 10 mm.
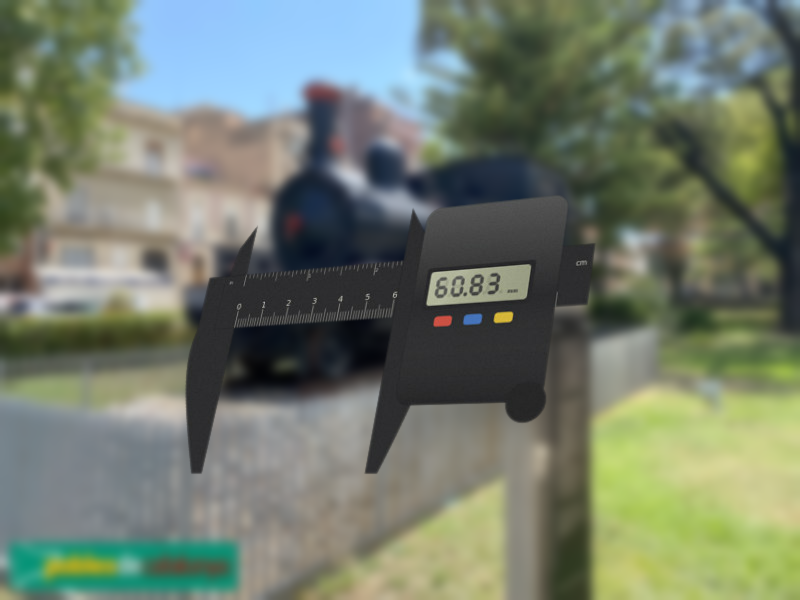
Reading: 60.83 mm
